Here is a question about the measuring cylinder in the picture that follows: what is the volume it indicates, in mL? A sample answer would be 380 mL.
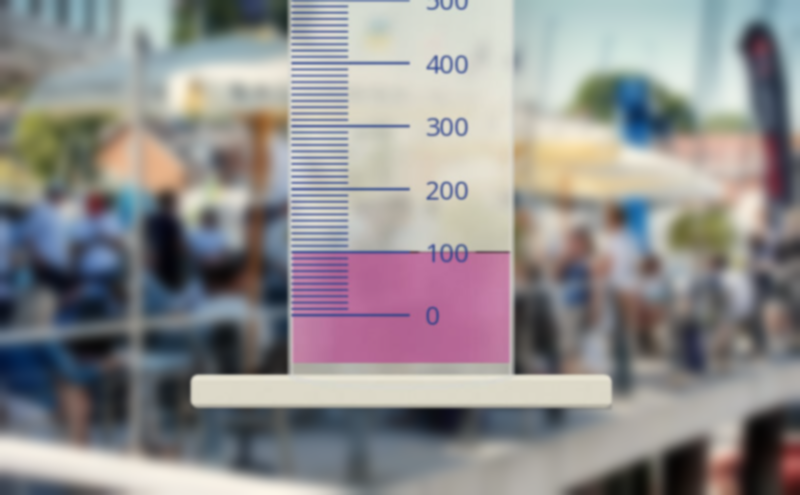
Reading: 100 mL
